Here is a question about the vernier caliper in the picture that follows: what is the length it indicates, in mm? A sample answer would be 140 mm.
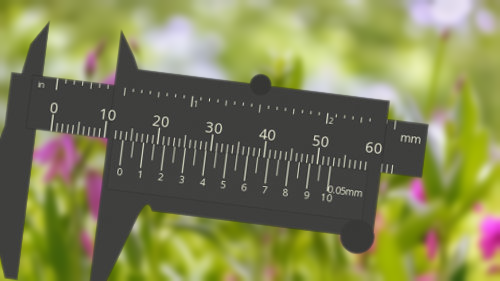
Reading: 13.5 mm
